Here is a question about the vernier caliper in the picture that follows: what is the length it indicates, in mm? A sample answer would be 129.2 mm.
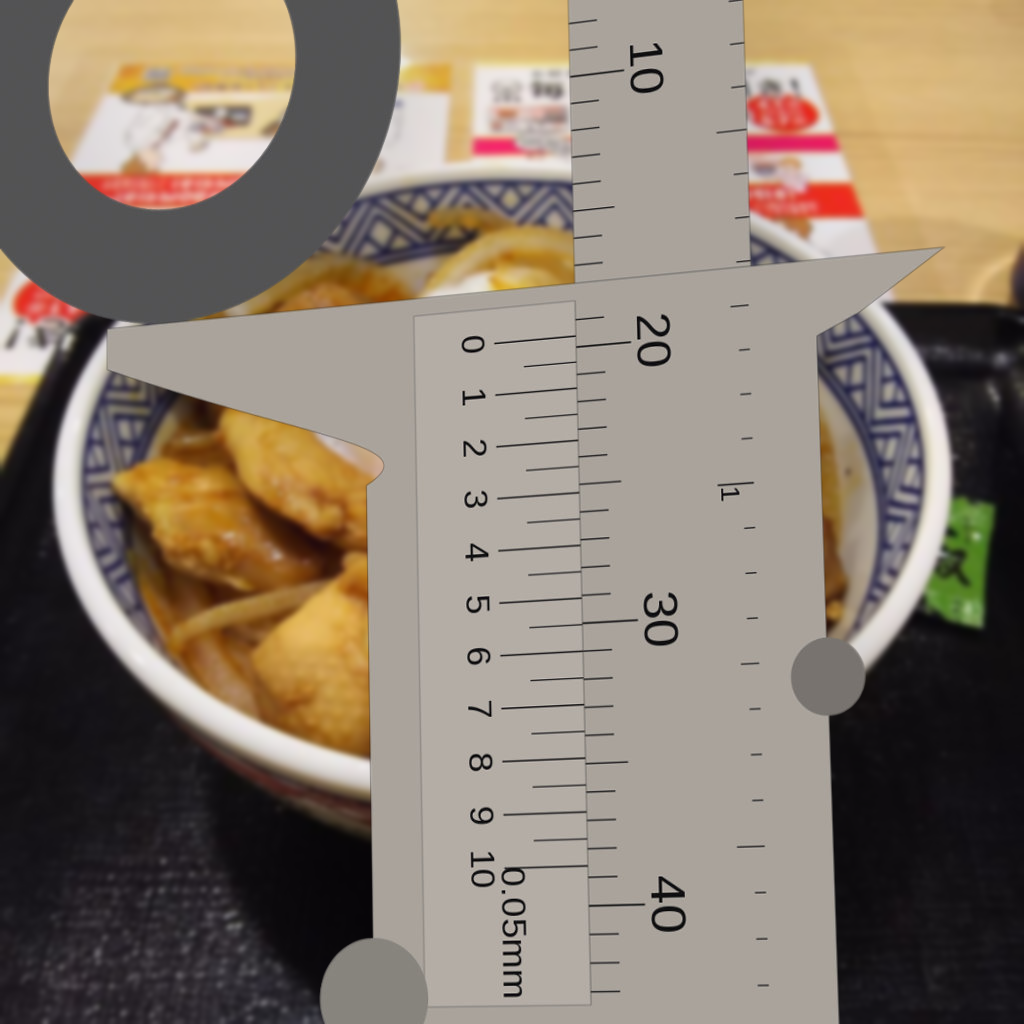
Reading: 19.60 mm
